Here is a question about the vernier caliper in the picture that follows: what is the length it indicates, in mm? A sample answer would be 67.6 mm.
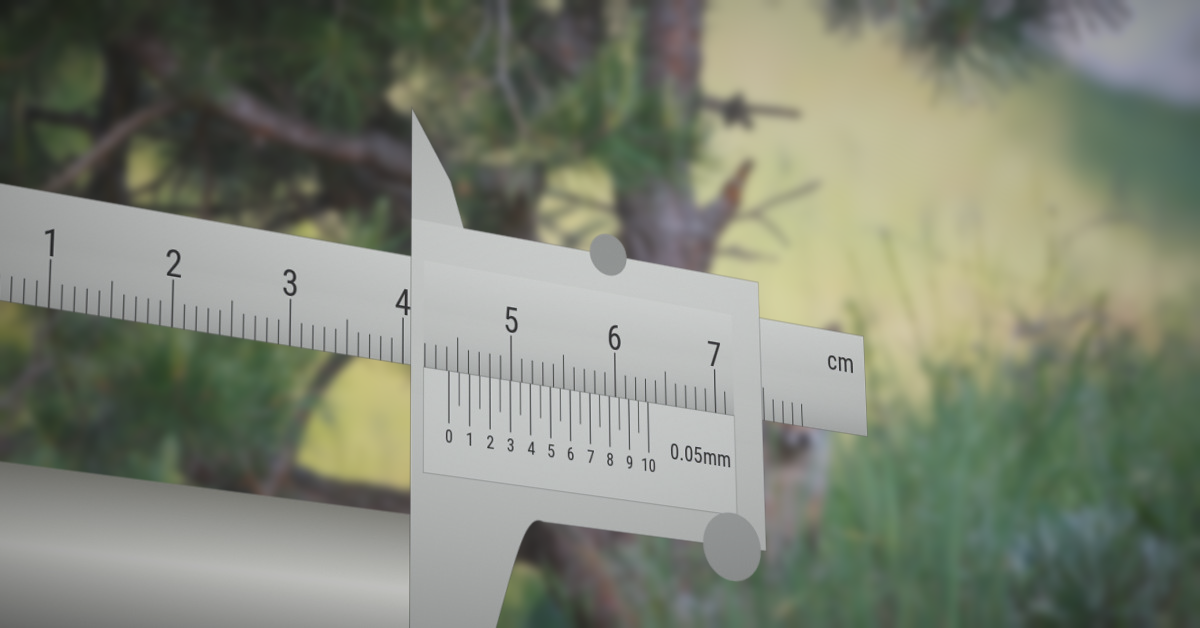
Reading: 44.2 mm
